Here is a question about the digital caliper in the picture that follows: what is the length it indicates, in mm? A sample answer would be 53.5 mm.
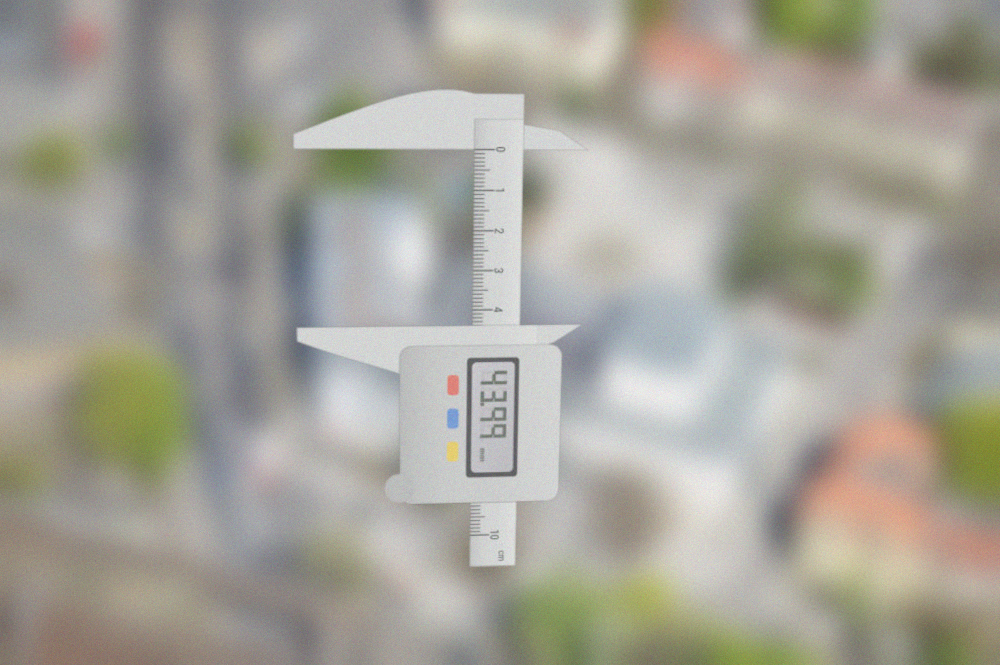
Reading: 43.99 mm
